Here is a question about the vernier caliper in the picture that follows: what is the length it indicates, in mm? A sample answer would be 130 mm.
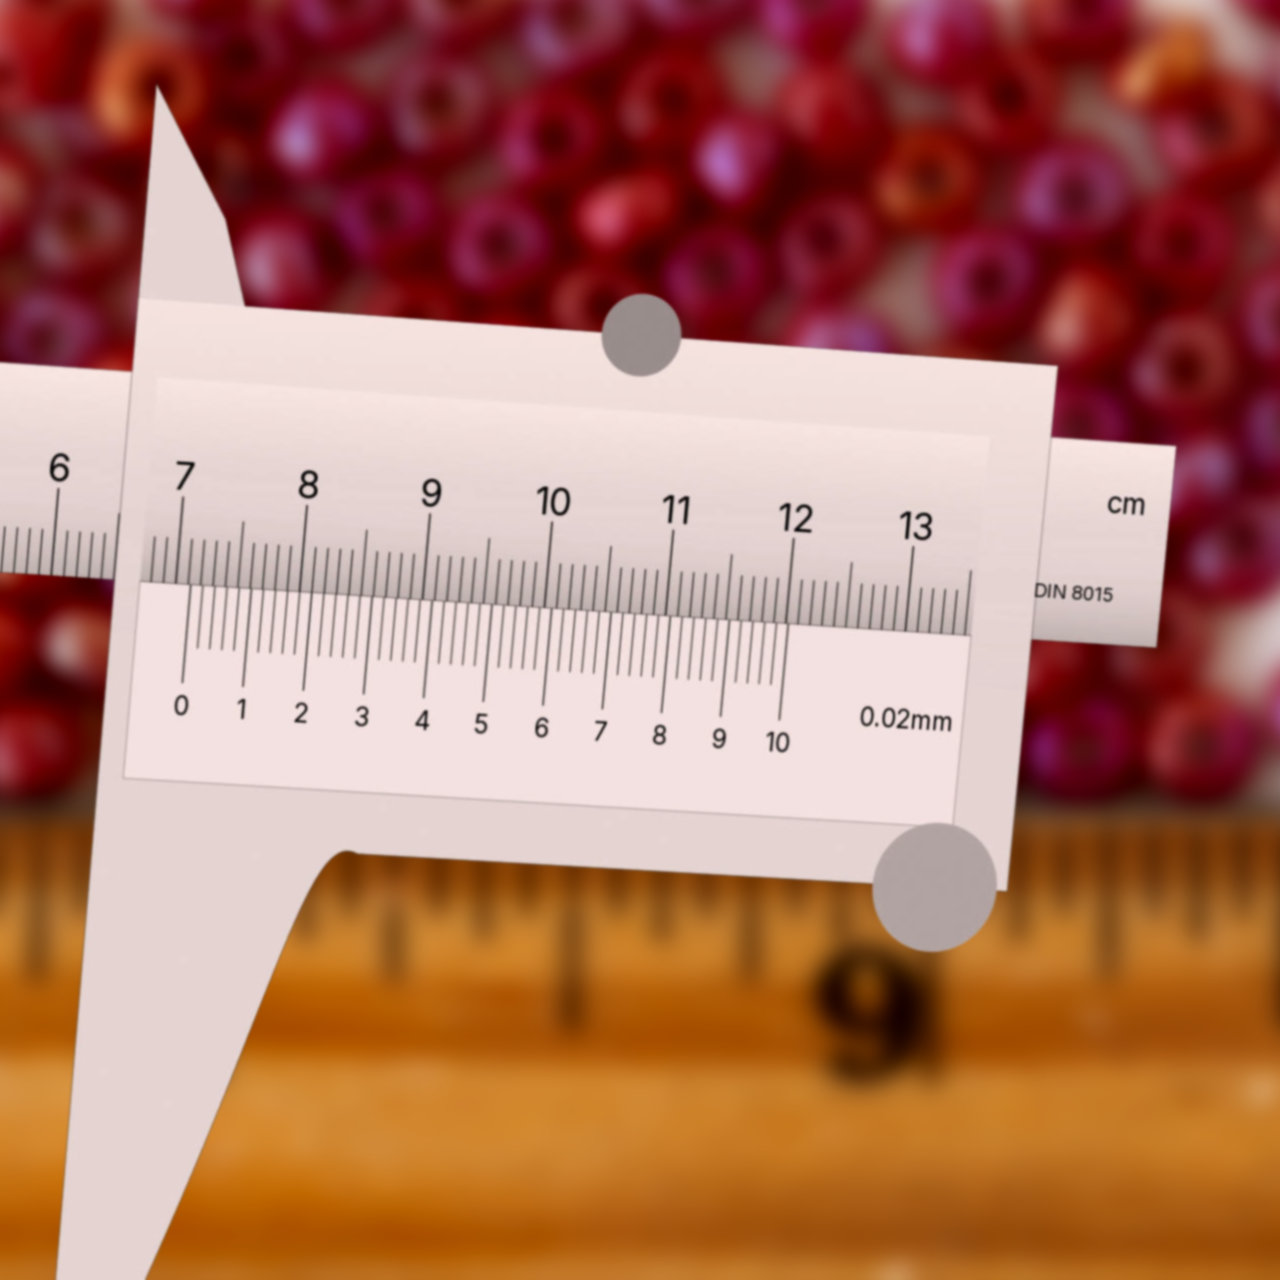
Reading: 71.2 mm
